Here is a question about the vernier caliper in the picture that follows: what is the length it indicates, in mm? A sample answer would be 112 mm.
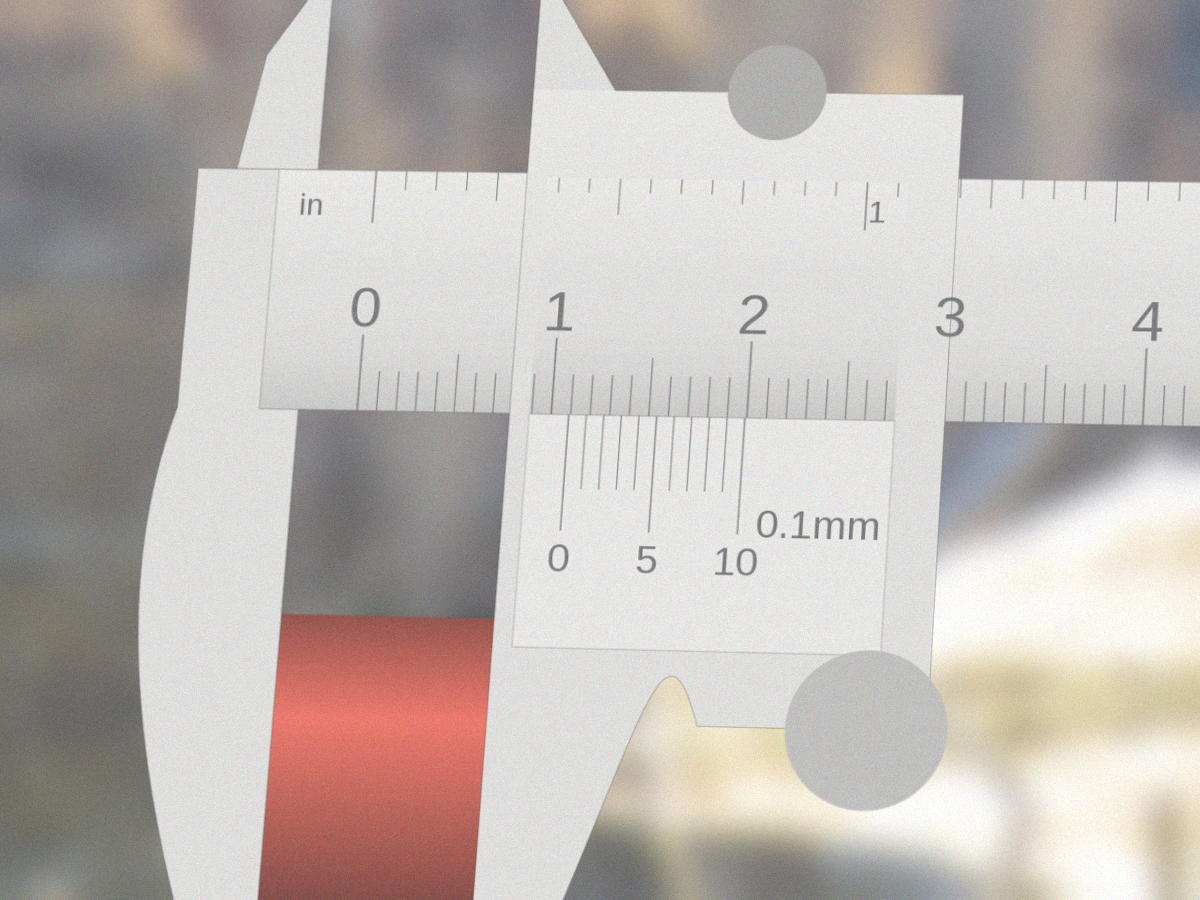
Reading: 10.9 mm
